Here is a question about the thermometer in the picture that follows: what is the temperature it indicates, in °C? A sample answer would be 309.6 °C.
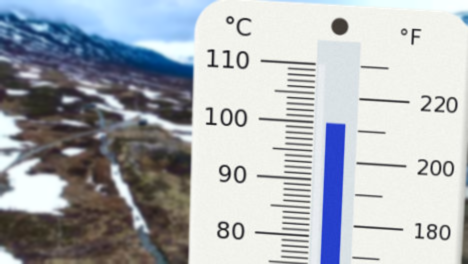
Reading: 100 °C
